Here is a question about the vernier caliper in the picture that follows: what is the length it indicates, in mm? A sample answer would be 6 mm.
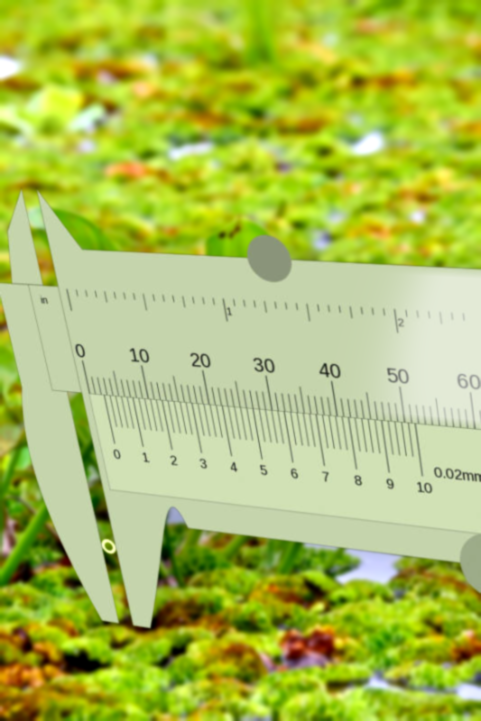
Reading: 2.5 mm
